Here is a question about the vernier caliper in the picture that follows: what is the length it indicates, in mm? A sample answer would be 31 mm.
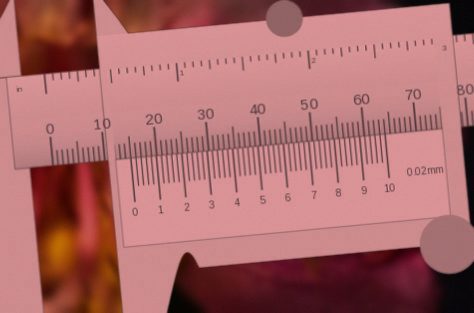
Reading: 15.0 mm
